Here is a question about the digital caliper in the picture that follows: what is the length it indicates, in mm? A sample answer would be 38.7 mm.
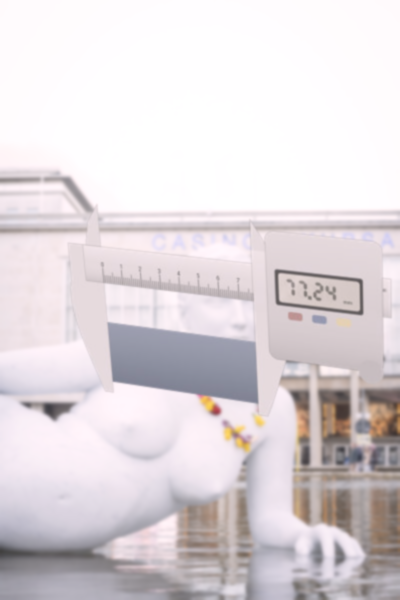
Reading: 77.24 mm
